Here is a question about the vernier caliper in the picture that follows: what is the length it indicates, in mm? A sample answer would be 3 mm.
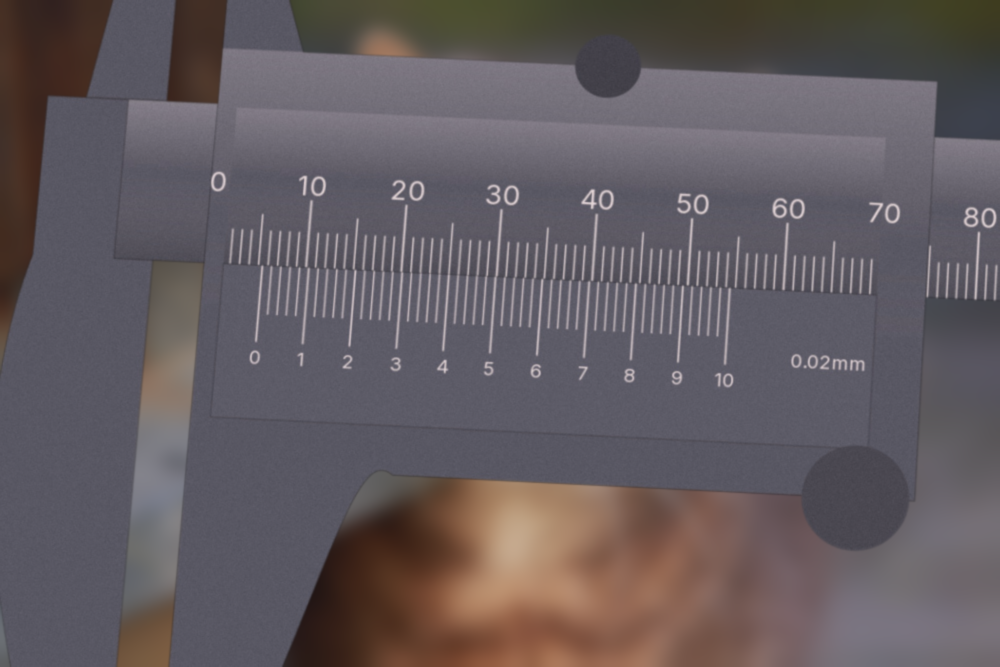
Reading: 5.4 mm
